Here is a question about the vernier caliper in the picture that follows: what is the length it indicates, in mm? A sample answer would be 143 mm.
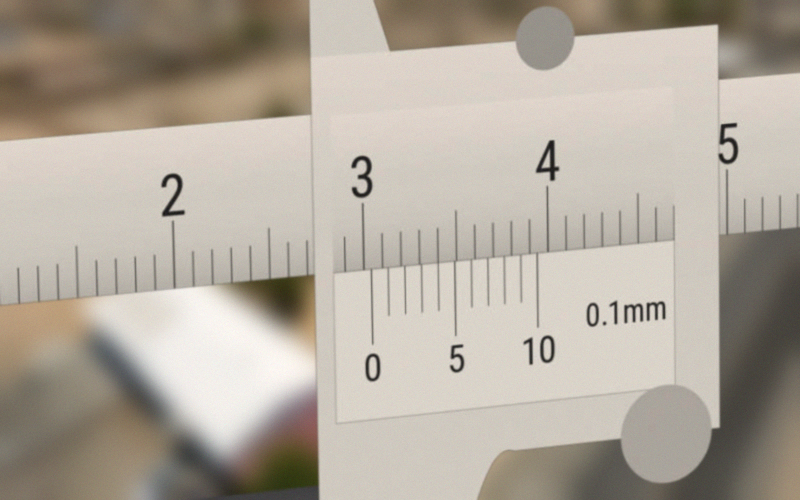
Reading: 30.4 mm
